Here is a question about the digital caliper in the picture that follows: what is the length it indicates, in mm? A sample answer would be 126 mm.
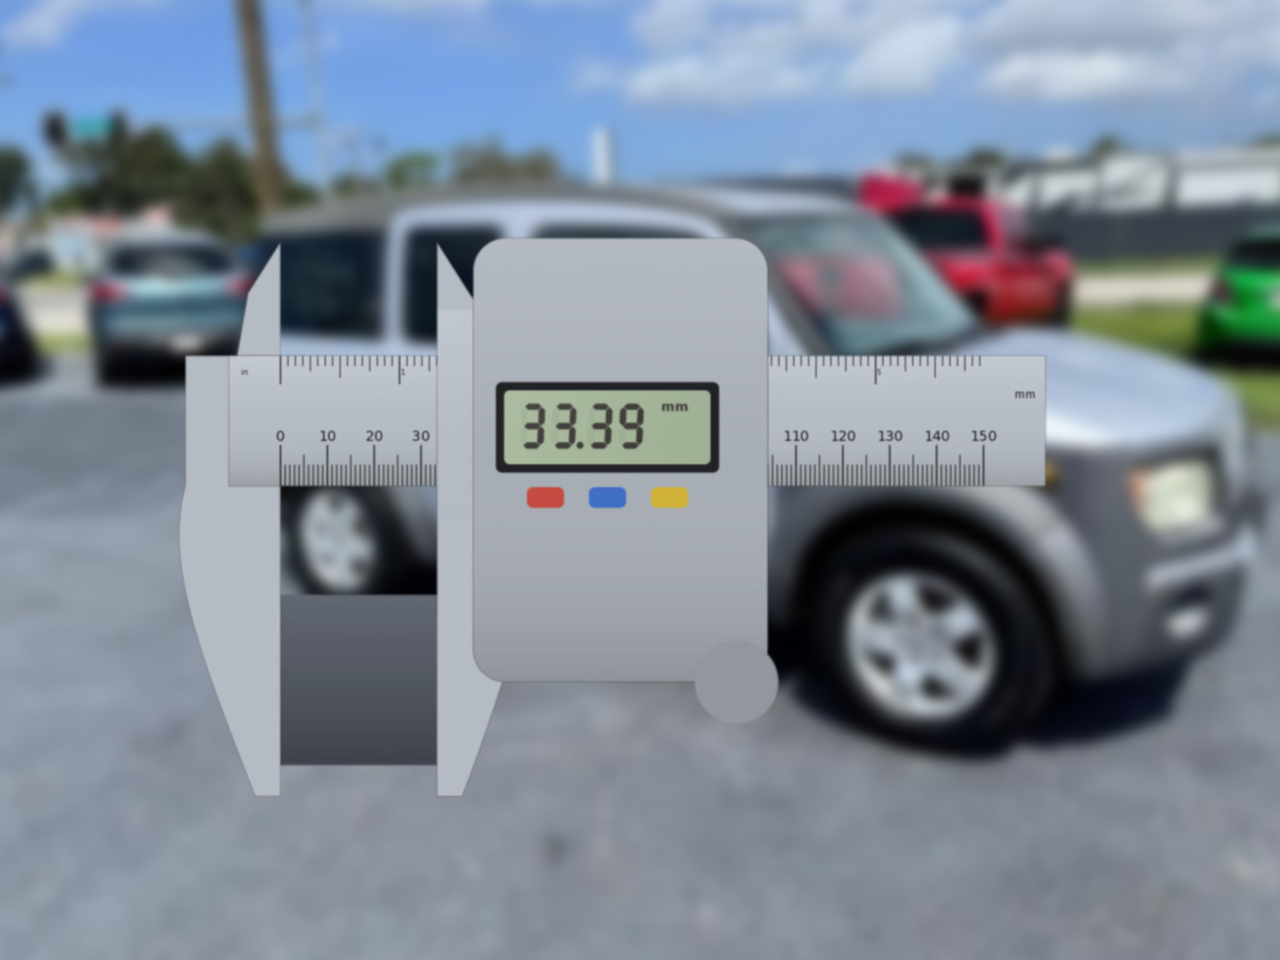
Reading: 33.39 mm
